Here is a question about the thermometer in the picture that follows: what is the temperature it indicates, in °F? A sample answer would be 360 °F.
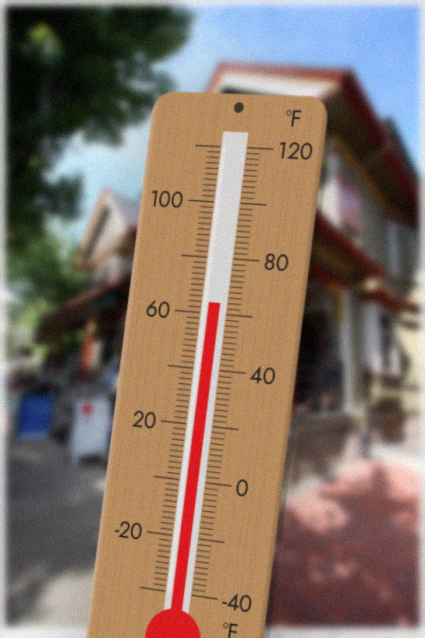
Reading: 64 °F
